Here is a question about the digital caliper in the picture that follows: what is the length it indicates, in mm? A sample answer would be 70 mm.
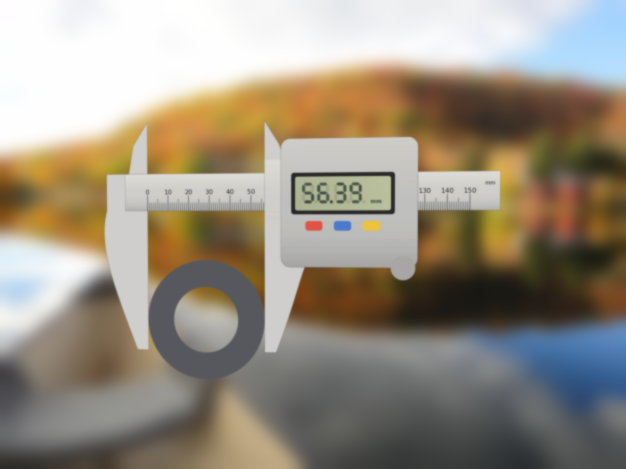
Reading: 56.39 mm
